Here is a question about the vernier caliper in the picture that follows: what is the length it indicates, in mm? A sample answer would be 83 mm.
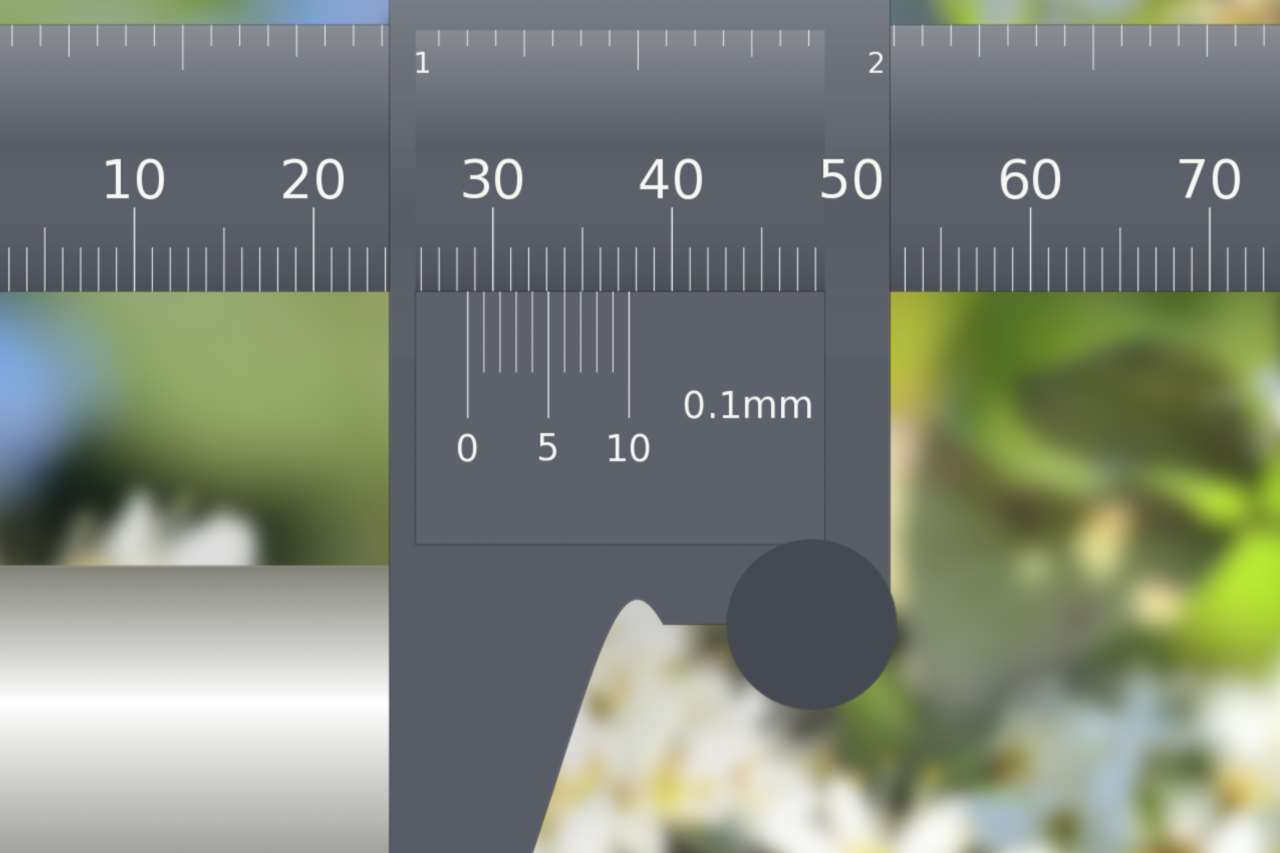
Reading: 28.6 mm
